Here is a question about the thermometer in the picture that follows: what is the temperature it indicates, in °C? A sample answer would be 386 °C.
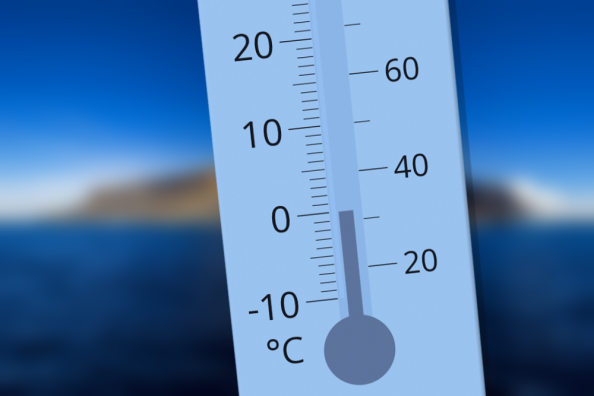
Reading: 0 °C
